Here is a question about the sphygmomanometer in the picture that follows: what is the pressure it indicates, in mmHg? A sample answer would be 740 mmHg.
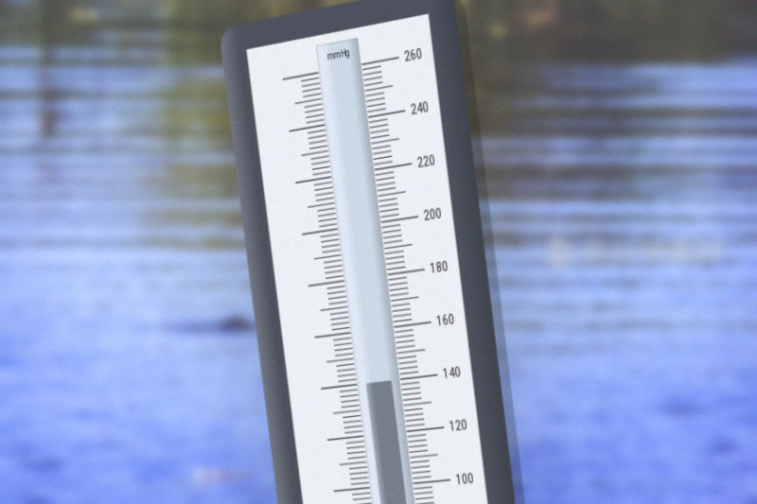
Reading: 140 mmHg
